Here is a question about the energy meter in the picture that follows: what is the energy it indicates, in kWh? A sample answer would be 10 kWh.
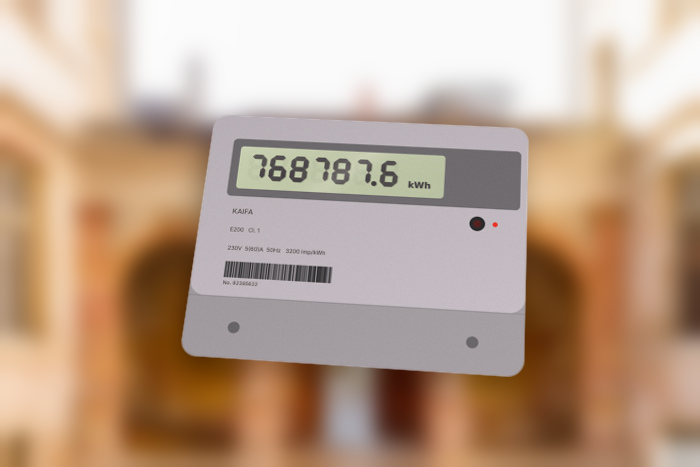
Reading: 768787.6 kWh
